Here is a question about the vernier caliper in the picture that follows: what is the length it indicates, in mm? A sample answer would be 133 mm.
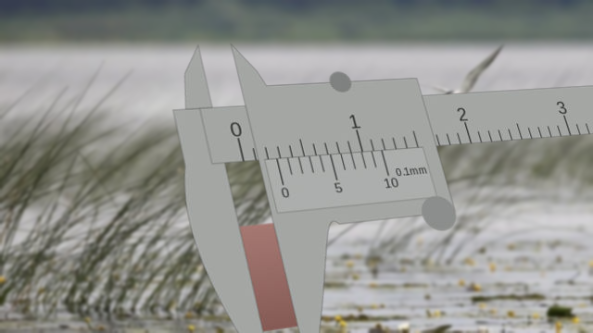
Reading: 2.7 mm
